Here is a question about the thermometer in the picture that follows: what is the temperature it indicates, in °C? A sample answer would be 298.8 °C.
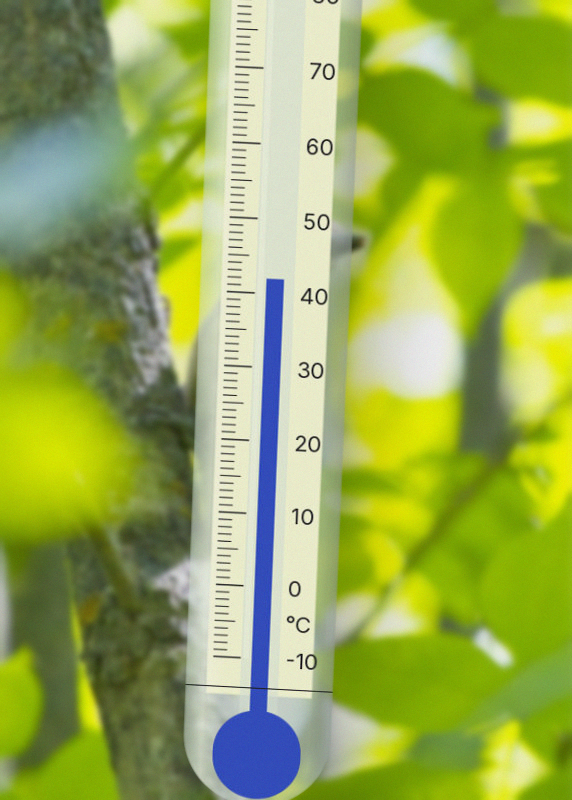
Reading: 42 °C
